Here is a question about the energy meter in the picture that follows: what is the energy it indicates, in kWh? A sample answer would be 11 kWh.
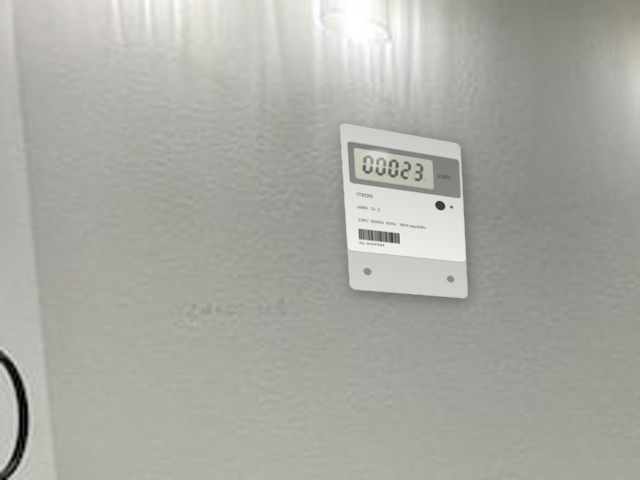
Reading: 23 kWh
